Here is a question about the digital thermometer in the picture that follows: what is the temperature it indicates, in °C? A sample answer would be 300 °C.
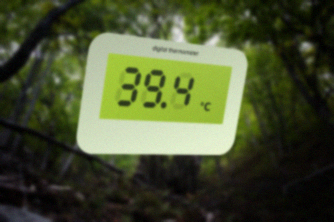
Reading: 39.4 °C
